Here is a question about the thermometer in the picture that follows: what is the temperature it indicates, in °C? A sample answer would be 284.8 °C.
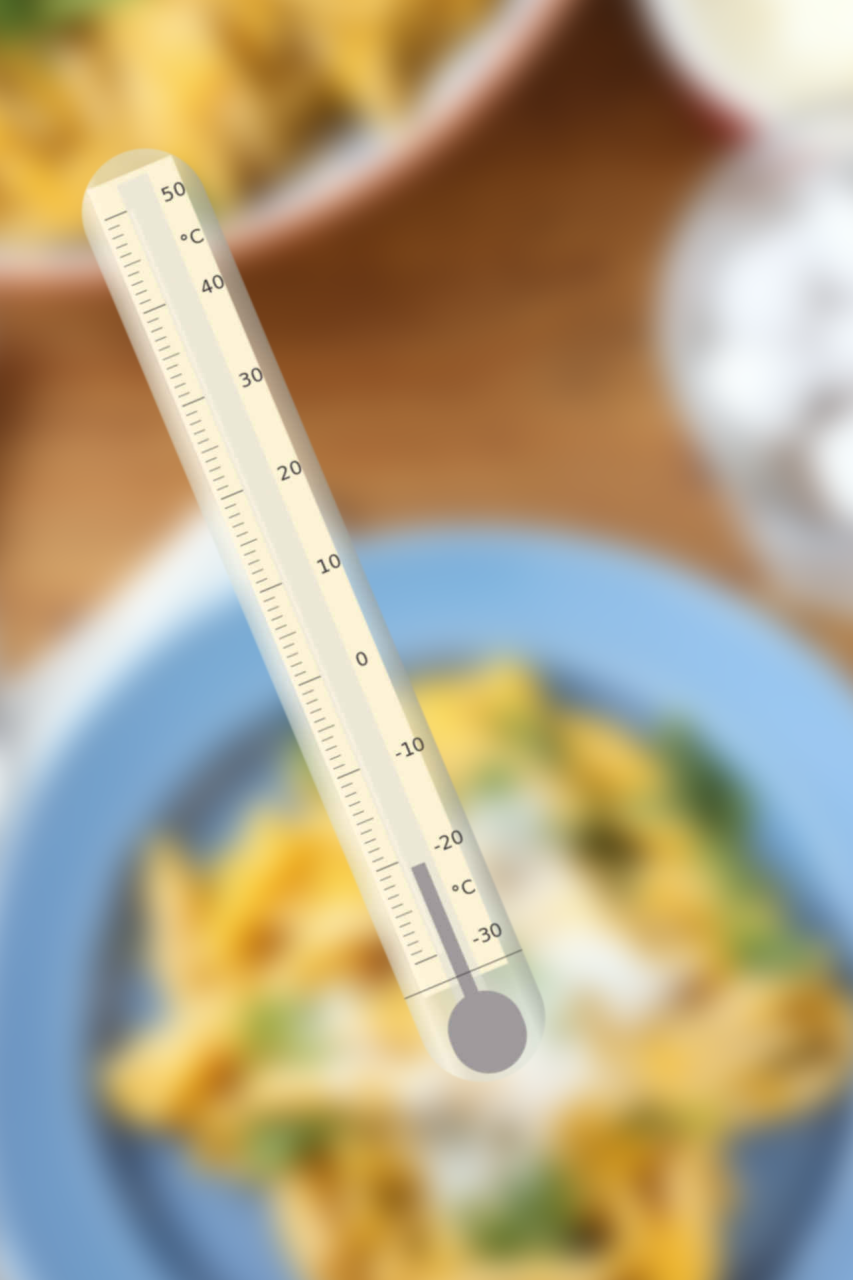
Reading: -21 °C
